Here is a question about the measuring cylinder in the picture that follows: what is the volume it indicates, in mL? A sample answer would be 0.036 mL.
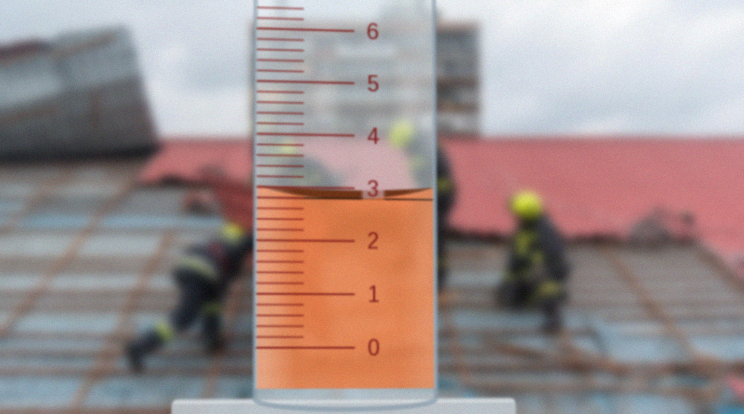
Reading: 2.8 mL
